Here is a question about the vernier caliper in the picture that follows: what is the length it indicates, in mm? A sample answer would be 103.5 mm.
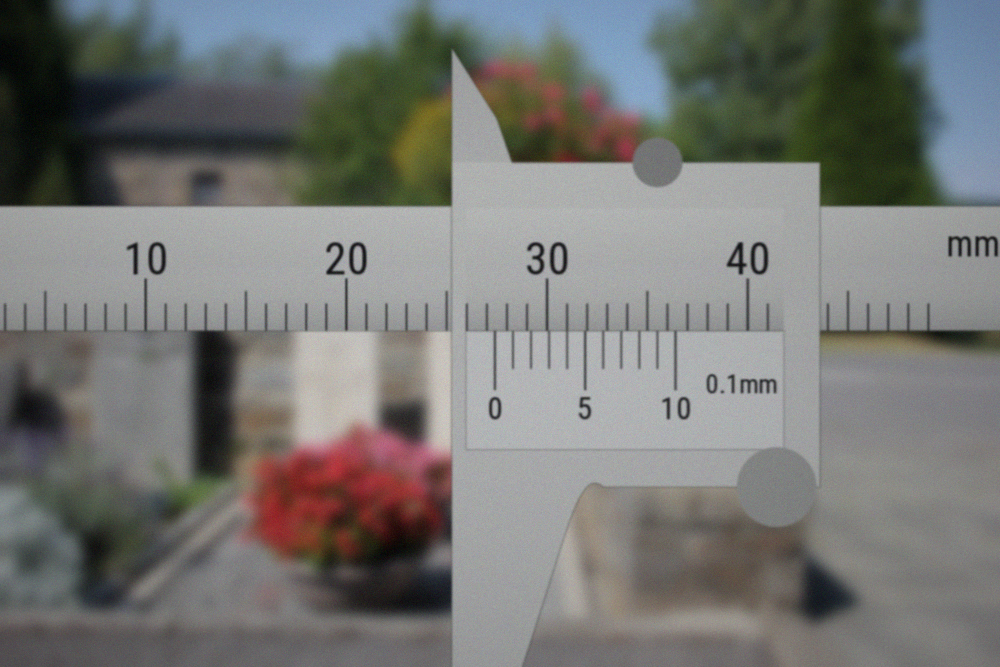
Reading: 27.4 mm
